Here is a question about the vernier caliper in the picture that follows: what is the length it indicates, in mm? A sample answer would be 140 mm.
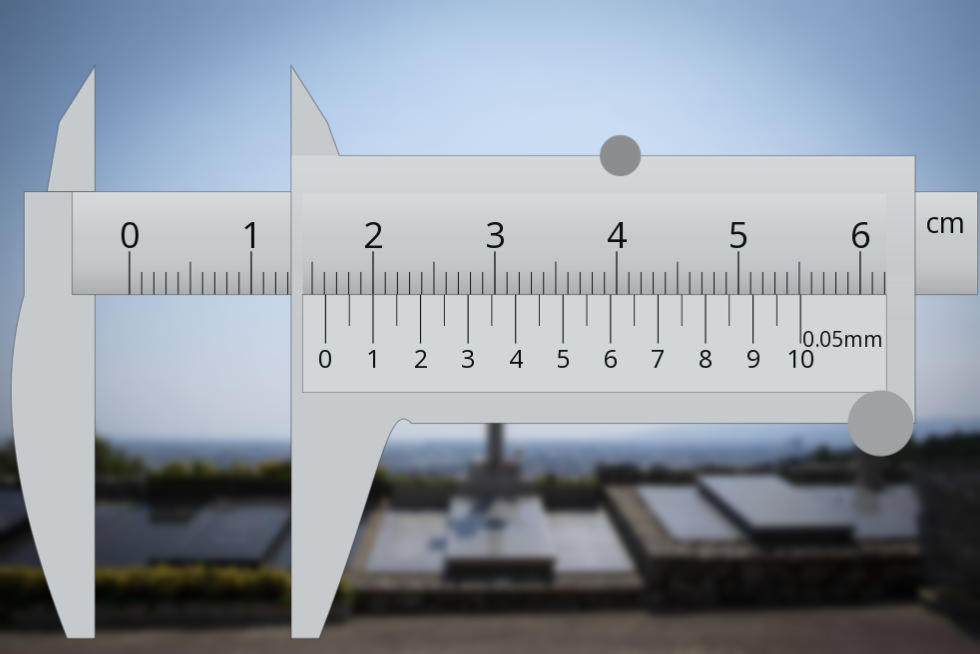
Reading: 16.1 mm
